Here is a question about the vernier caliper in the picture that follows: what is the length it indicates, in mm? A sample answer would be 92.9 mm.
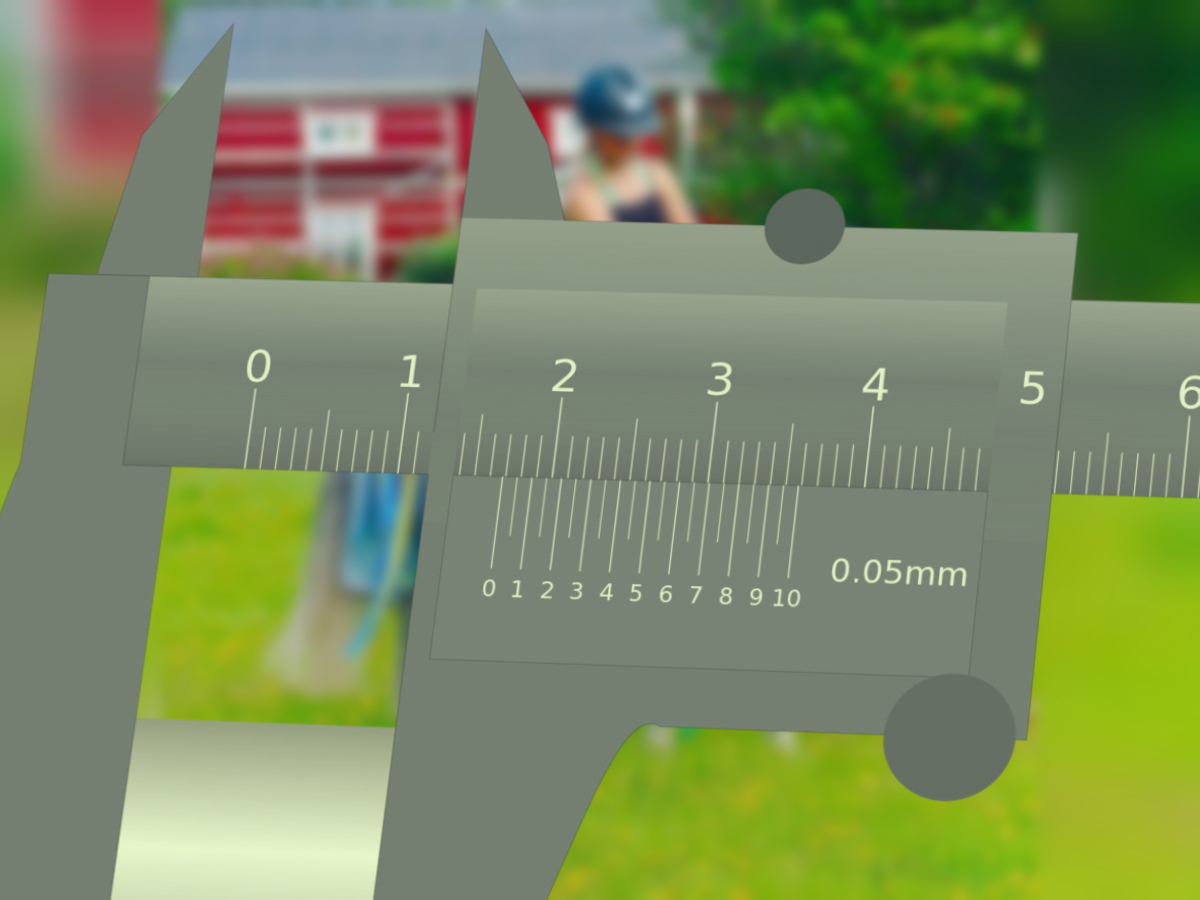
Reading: 16.8 mm
